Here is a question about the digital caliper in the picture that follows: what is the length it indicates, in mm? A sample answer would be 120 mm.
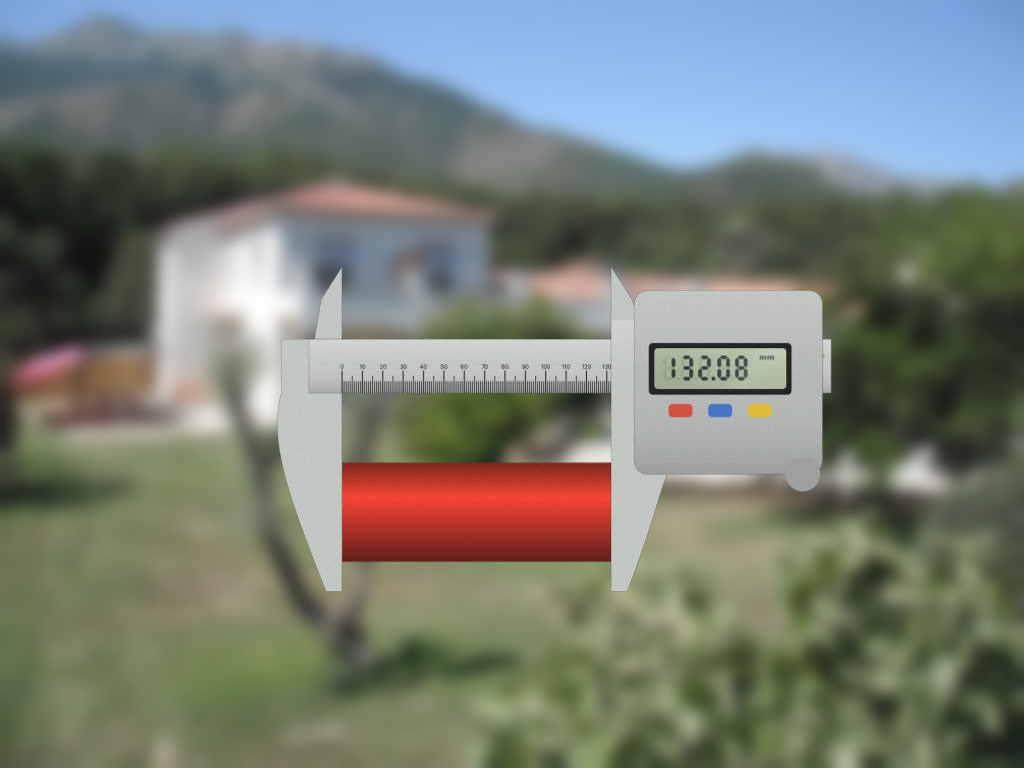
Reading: 132.08 mm
